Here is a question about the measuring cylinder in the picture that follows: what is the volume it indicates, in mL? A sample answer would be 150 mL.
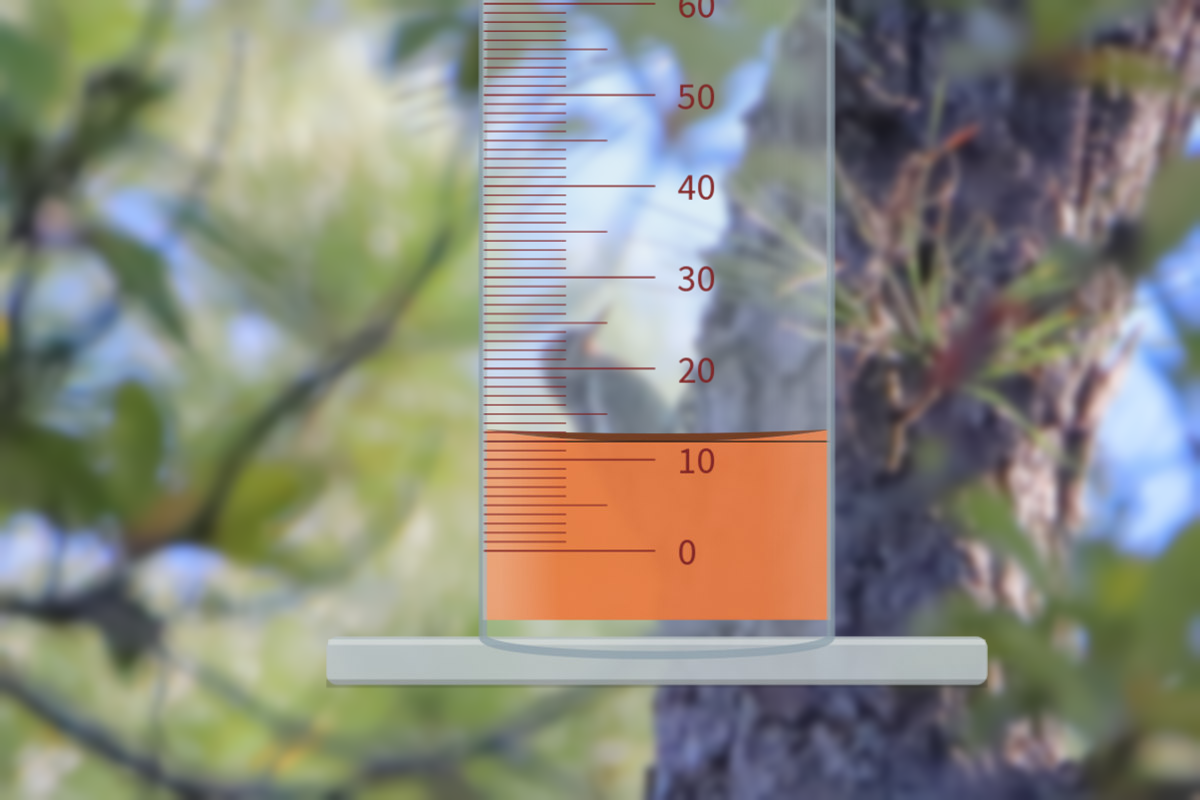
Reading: 12 mL
